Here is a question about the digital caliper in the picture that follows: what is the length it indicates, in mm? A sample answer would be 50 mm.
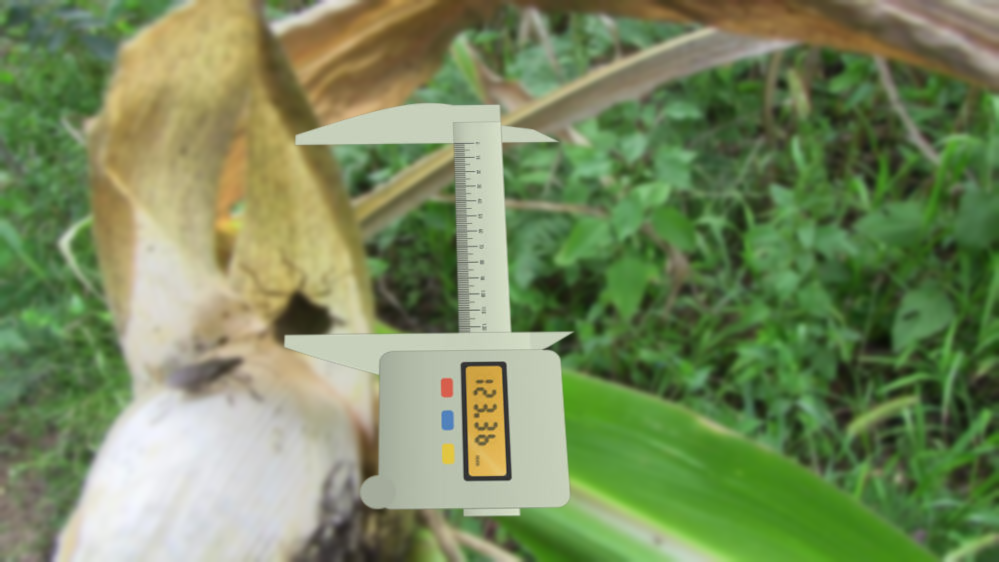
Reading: 123.36 mm
